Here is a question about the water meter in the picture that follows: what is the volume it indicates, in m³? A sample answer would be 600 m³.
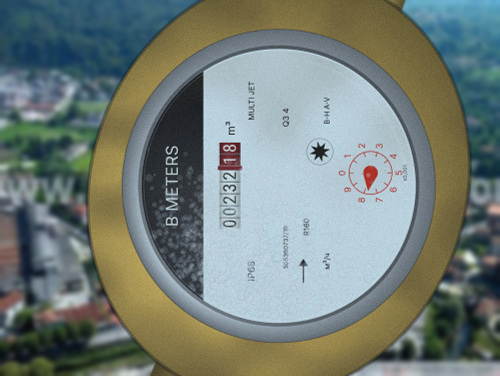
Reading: 232.187 m³
